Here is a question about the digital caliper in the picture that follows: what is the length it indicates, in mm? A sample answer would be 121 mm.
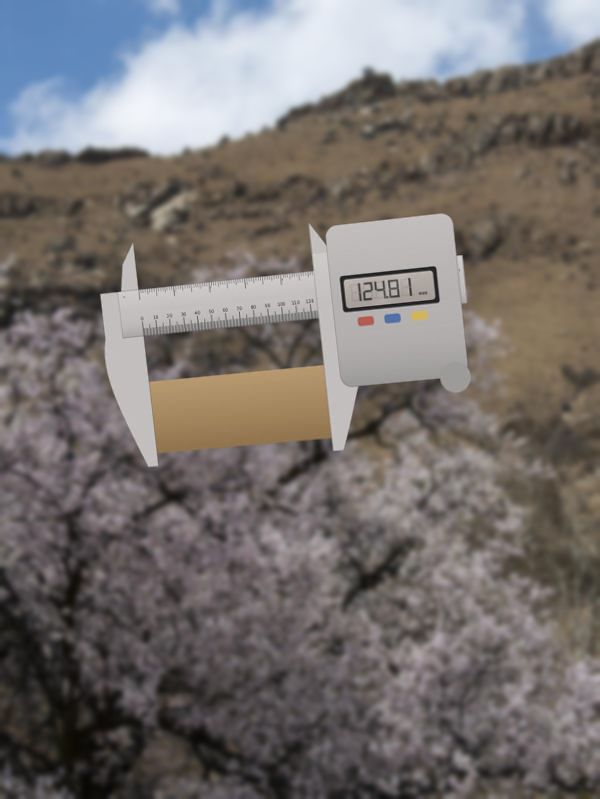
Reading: 124.81 mm
